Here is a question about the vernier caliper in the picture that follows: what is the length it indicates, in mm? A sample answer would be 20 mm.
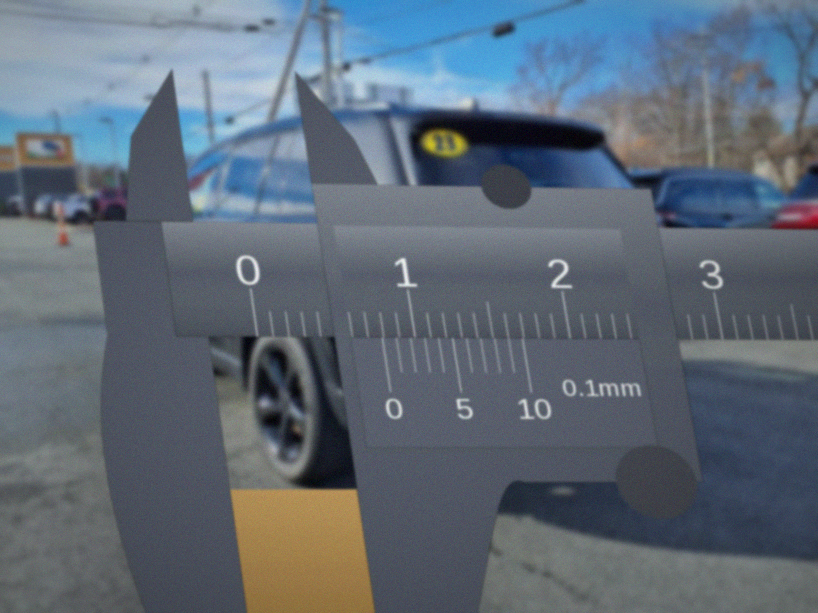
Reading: 7.9 mm
